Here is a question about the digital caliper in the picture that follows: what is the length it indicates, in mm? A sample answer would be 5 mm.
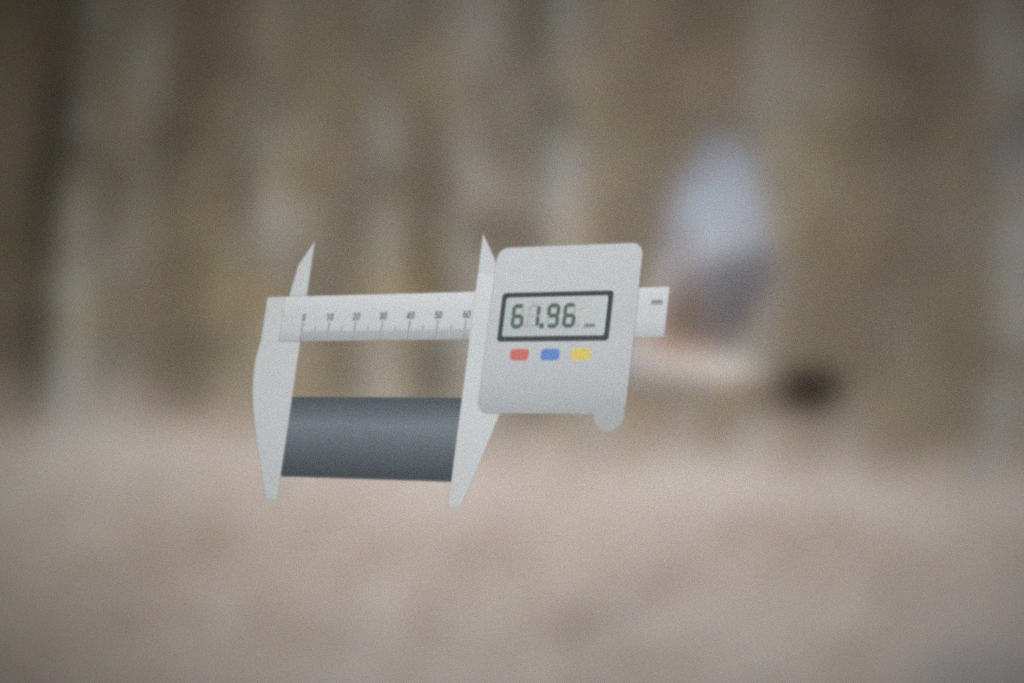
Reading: 61.96 mm
